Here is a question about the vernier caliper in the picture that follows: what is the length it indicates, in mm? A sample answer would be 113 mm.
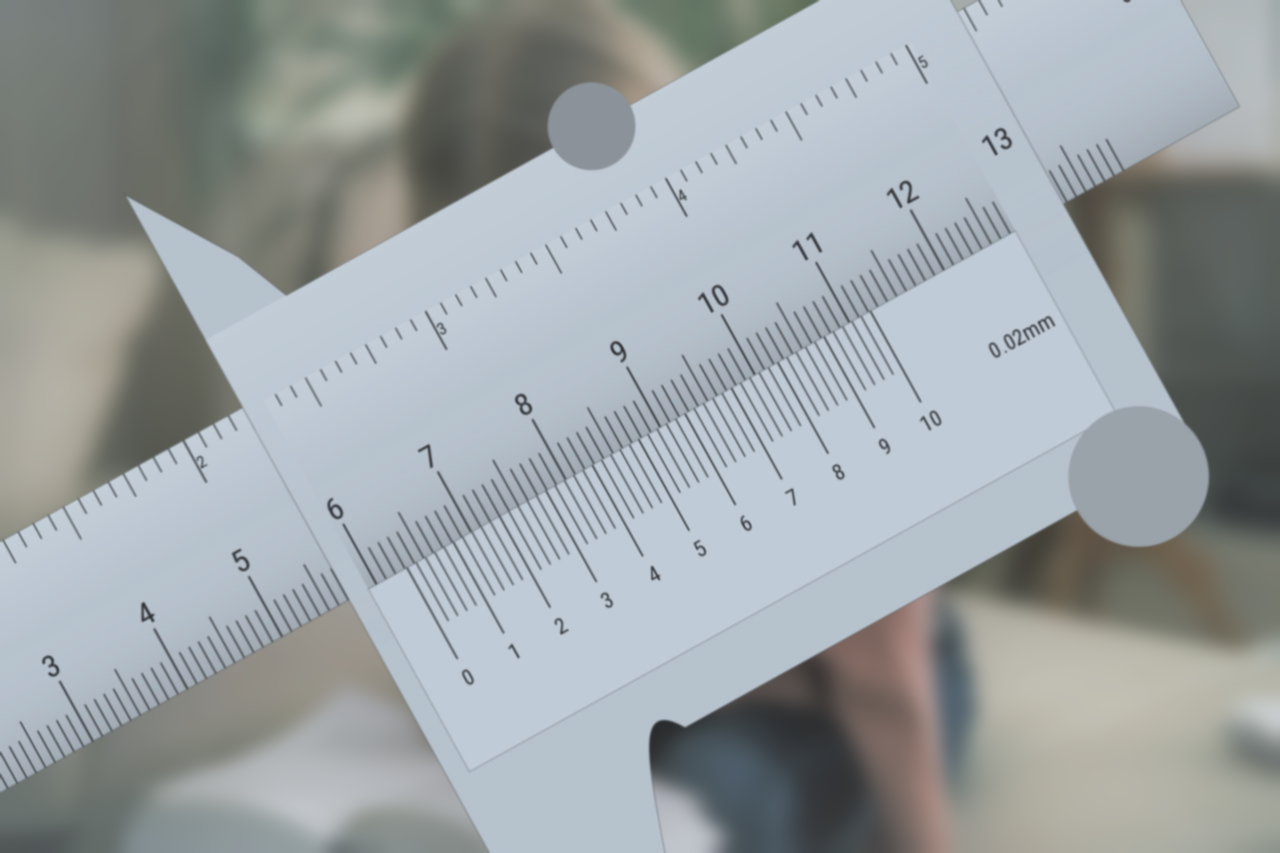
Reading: 63.2 mm
